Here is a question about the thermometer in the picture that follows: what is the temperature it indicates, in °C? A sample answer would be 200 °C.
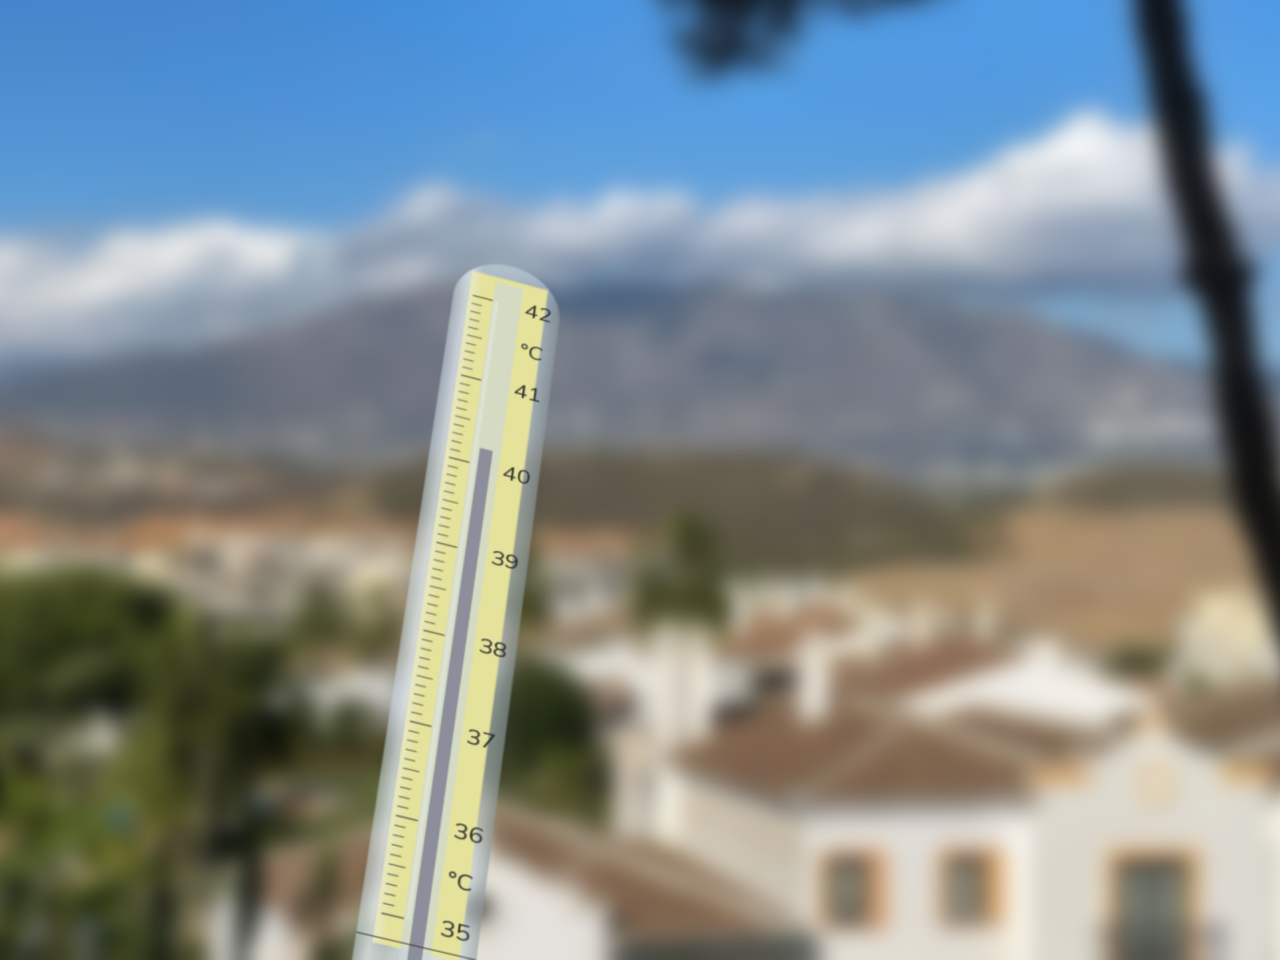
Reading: 40.2 °C
